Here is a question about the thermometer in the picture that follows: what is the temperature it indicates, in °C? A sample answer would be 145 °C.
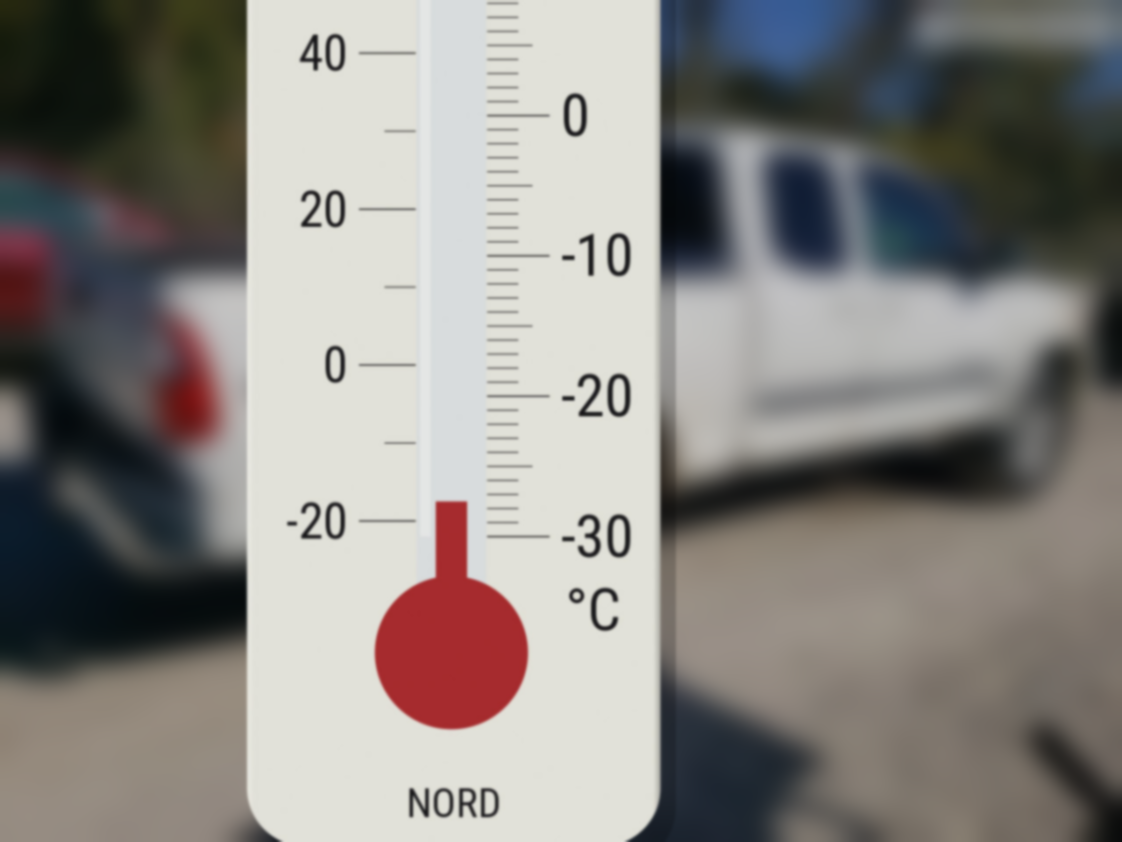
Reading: -27.5 °C
